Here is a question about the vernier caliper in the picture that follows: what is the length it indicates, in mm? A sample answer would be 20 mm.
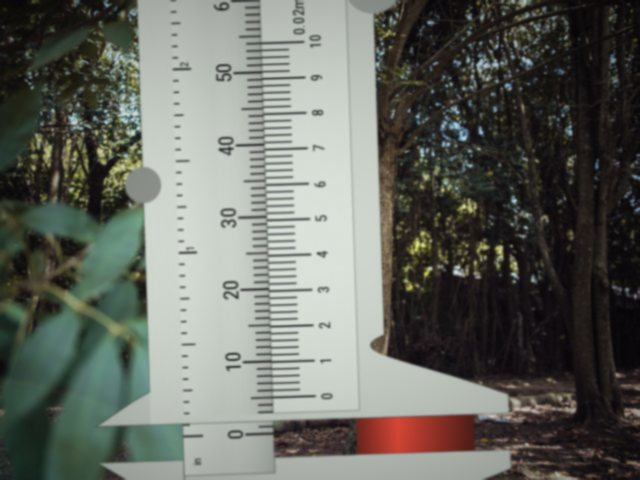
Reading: 5.0 mm
